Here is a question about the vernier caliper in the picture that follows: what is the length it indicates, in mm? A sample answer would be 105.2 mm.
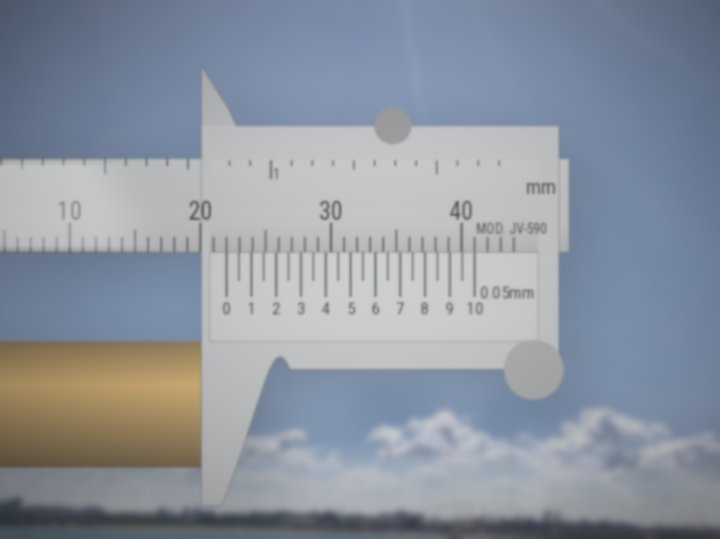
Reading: 22.0 mm
